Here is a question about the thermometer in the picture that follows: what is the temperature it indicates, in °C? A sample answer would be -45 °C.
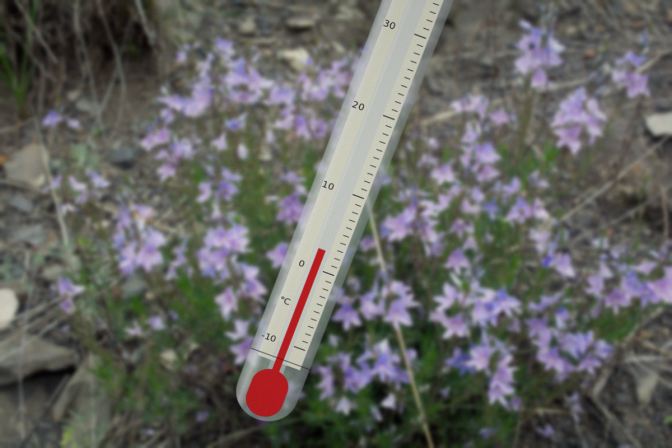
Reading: 2.5 °C
